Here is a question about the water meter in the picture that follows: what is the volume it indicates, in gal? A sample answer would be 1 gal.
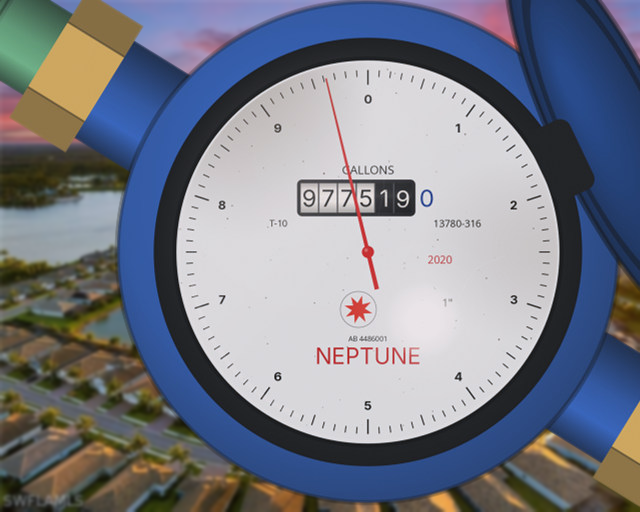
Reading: 9775189.6 gal
